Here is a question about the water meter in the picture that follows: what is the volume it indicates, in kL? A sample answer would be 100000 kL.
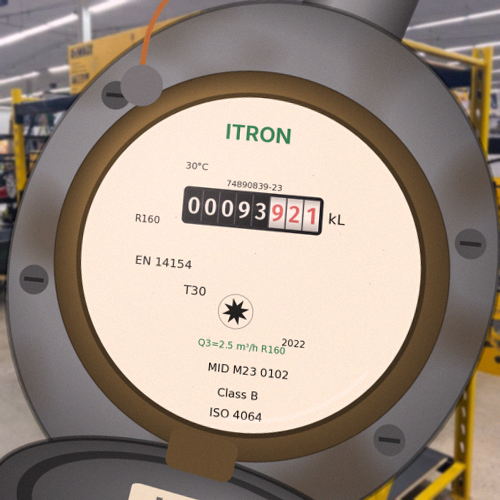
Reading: 93.921 kL
